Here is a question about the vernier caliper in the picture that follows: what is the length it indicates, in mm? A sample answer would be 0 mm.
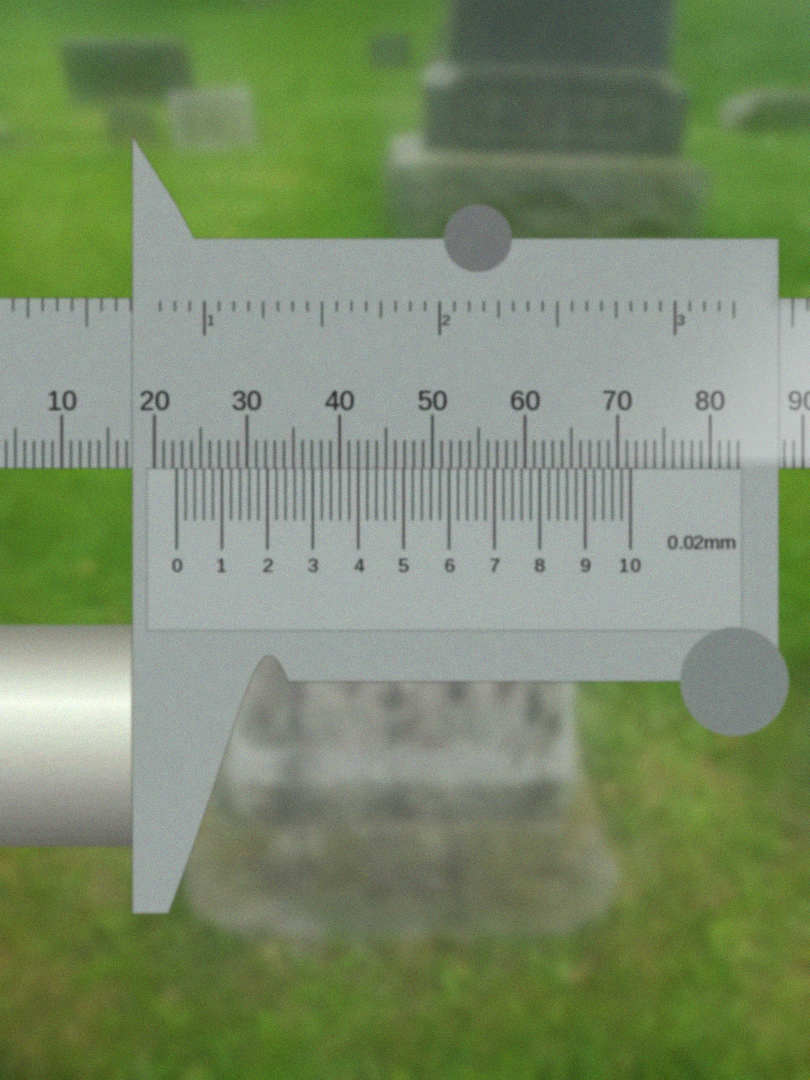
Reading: 22.4 mm
